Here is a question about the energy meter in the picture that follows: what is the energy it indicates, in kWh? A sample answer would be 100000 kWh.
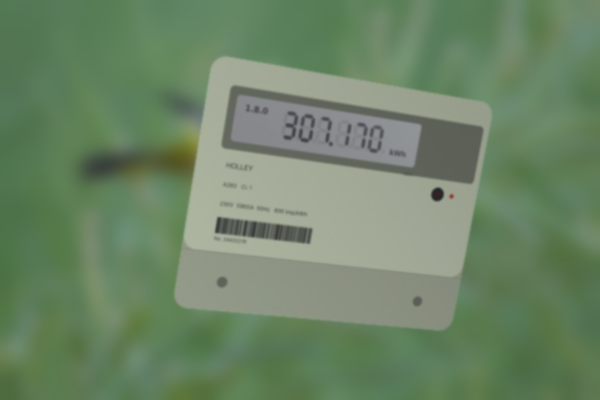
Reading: 307.170 kWh
